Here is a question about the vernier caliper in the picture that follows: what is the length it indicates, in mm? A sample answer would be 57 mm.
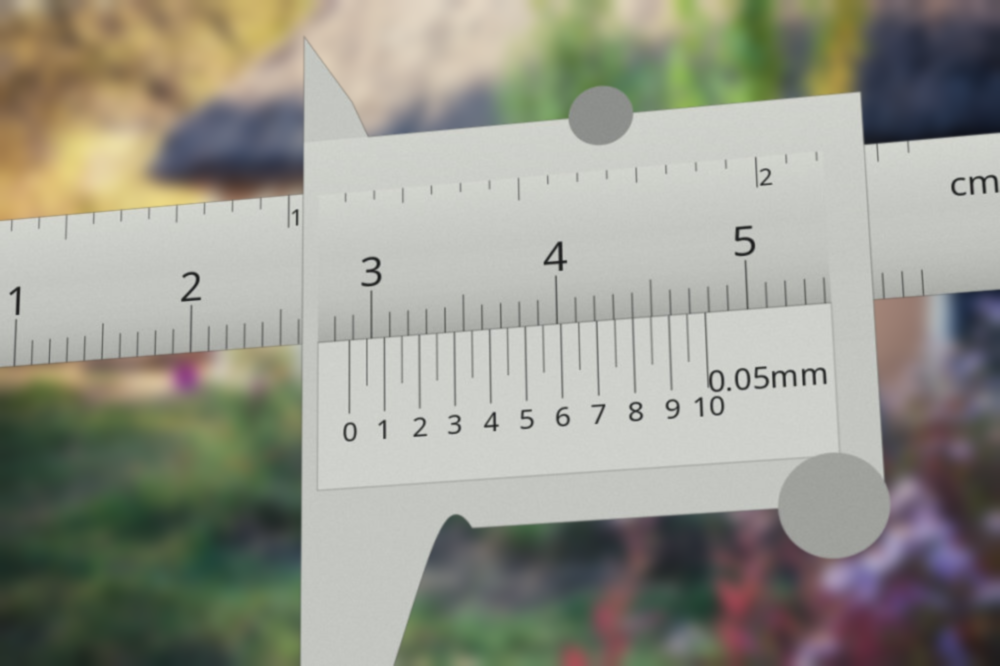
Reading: 28.8 mm
